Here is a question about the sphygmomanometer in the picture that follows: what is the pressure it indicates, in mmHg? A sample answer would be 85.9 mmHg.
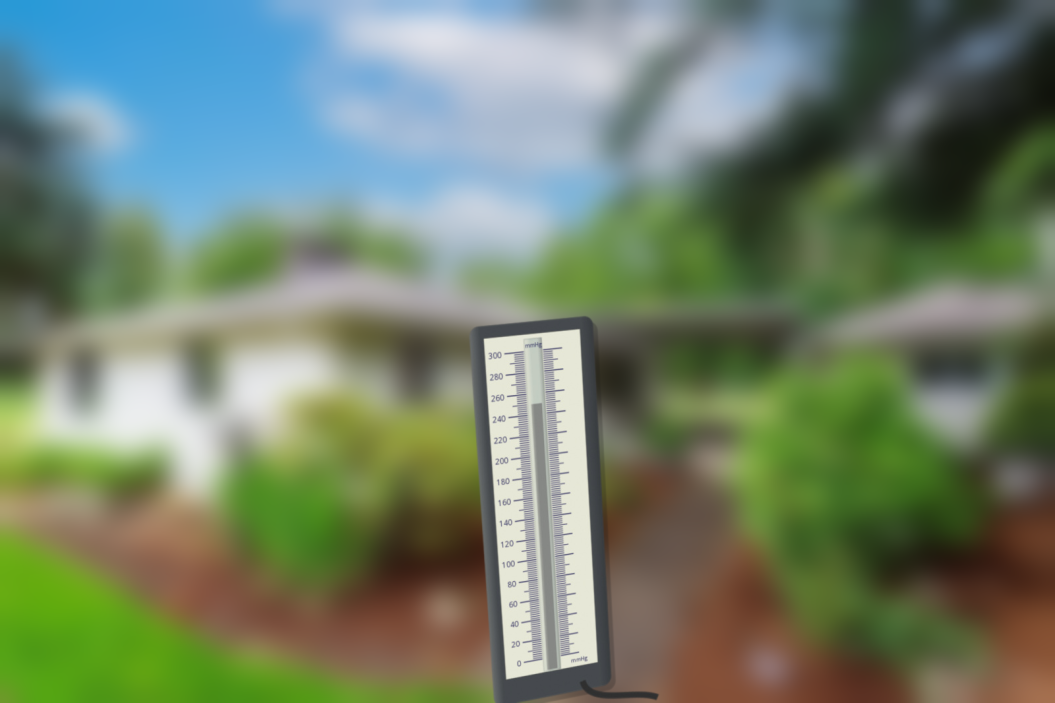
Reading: 250 mmHg
